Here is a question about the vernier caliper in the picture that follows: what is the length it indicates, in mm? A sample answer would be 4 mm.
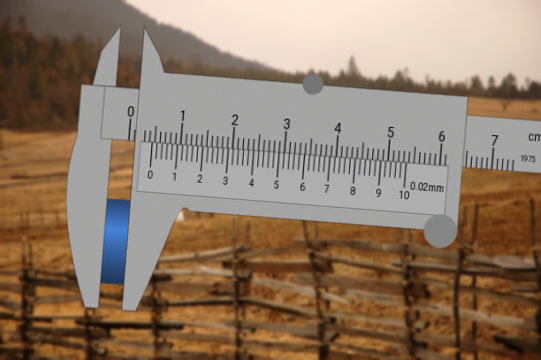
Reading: 4.5 mm
